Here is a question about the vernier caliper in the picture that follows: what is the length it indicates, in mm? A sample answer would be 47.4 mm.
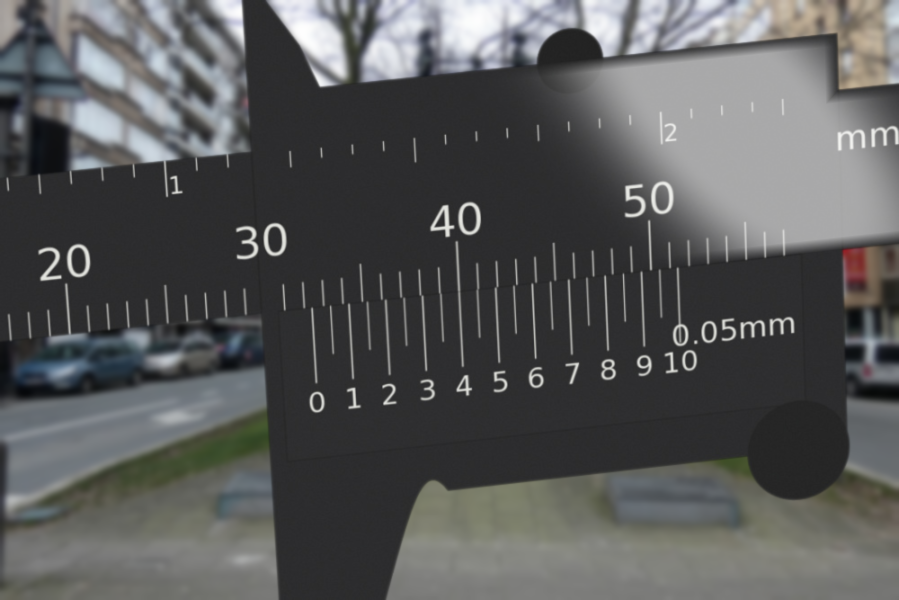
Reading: 32.4 mm
